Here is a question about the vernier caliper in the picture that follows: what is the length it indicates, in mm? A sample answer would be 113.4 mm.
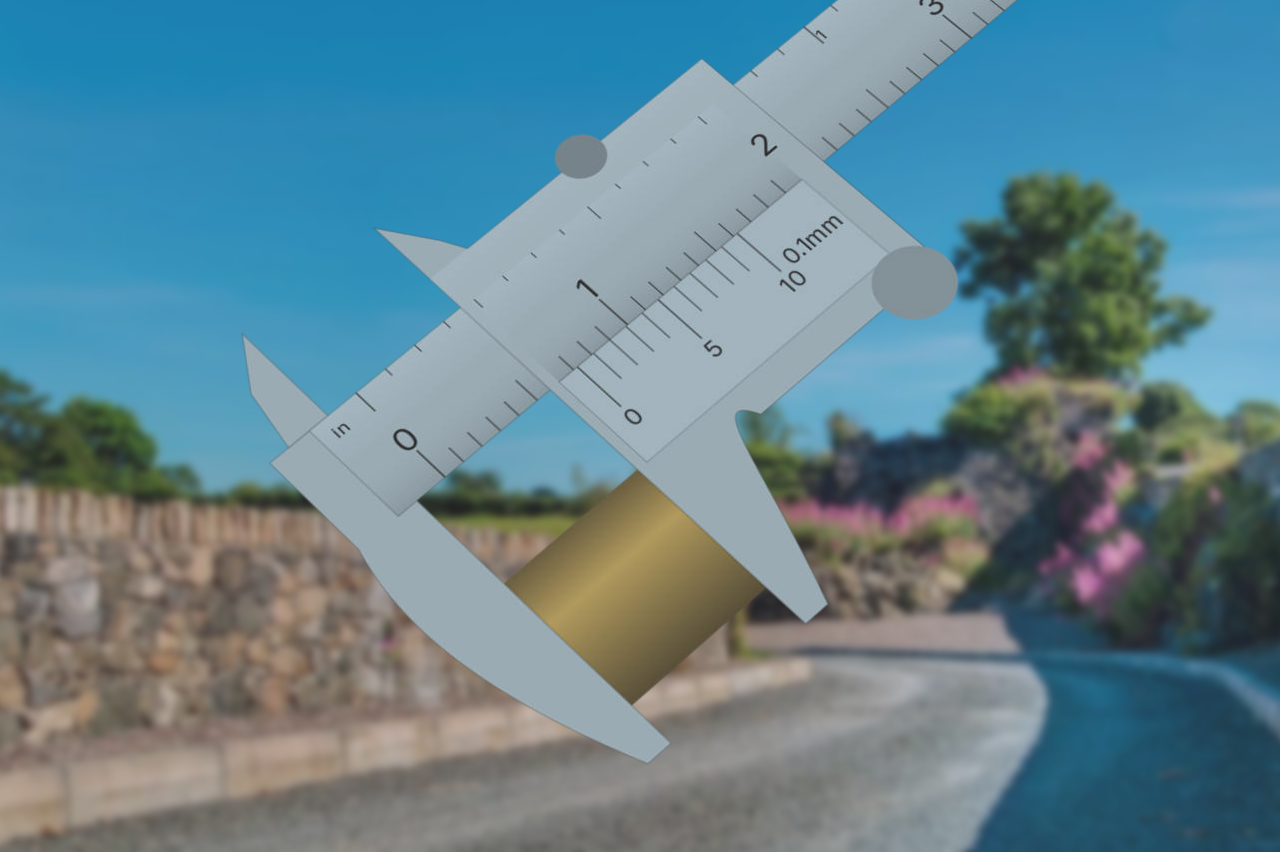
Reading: 7.2 mm
